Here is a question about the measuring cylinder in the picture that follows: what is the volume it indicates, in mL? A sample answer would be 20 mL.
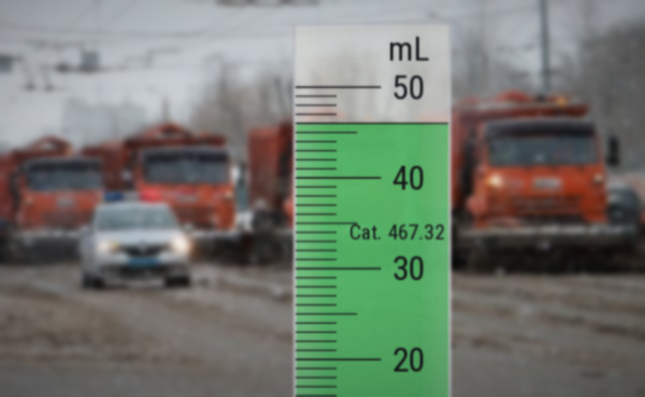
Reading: 46 mL
